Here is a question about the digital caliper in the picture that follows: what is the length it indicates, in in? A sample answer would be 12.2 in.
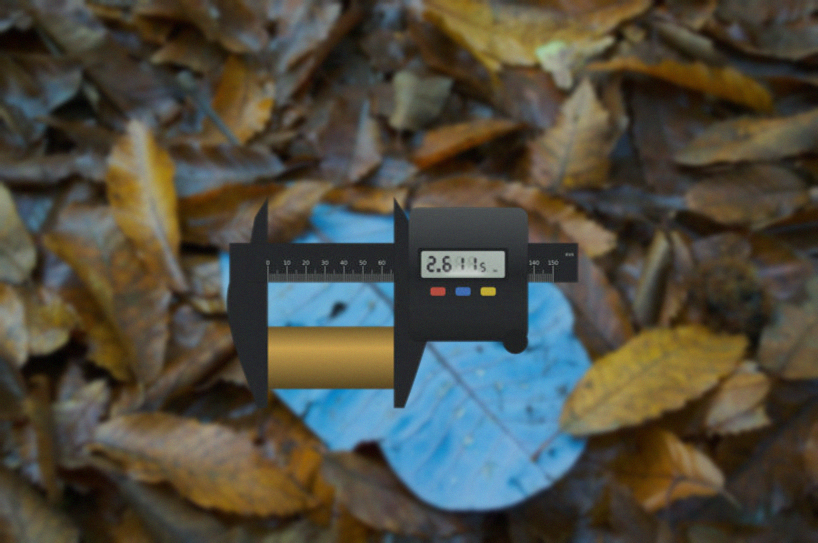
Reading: 2.6115 in
